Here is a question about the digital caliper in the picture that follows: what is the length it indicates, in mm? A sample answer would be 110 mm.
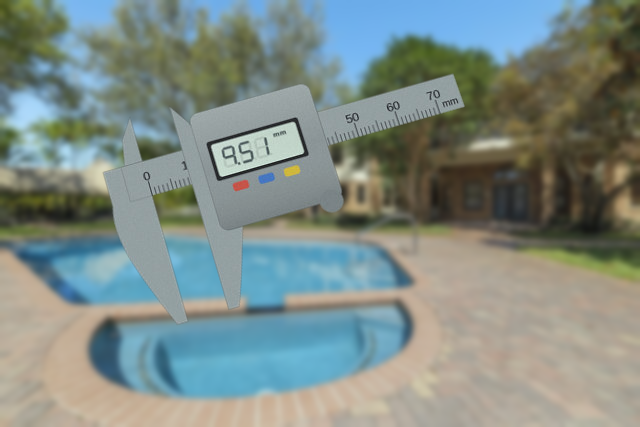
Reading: 9.51 mm
